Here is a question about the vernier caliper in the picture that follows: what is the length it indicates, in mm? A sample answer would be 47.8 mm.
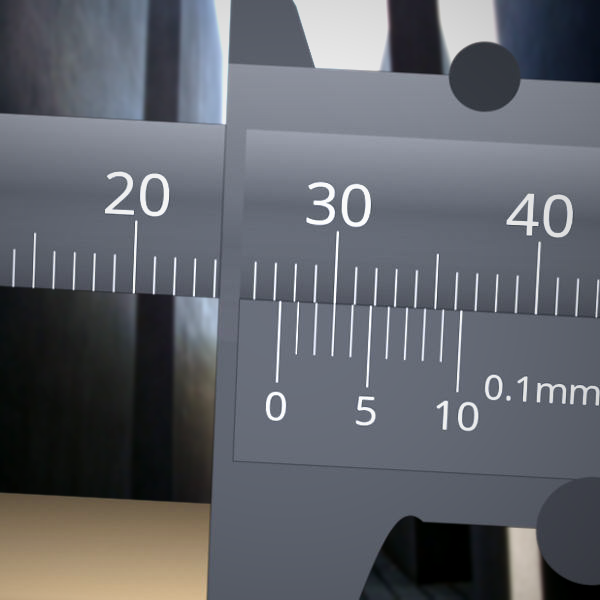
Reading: 27.3 mm
